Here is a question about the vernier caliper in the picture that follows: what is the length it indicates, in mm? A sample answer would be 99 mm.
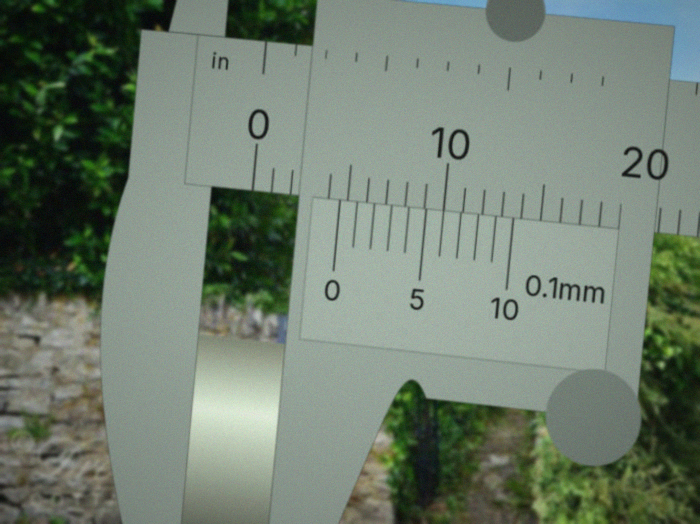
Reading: 4.6 mm
